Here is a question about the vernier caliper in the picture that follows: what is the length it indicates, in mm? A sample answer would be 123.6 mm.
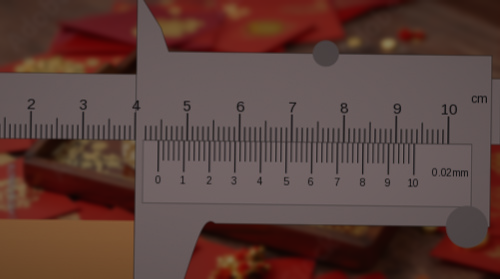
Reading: 44.5 mm
